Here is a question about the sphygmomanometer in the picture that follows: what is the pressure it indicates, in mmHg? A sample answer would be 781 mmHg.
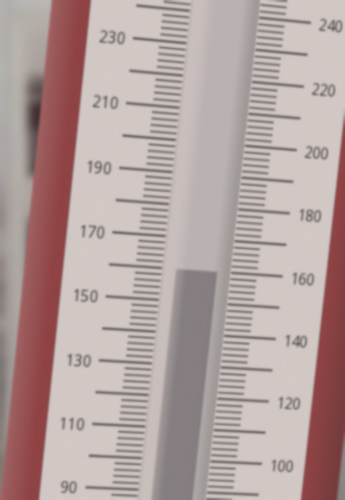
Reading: 160 mmHg
